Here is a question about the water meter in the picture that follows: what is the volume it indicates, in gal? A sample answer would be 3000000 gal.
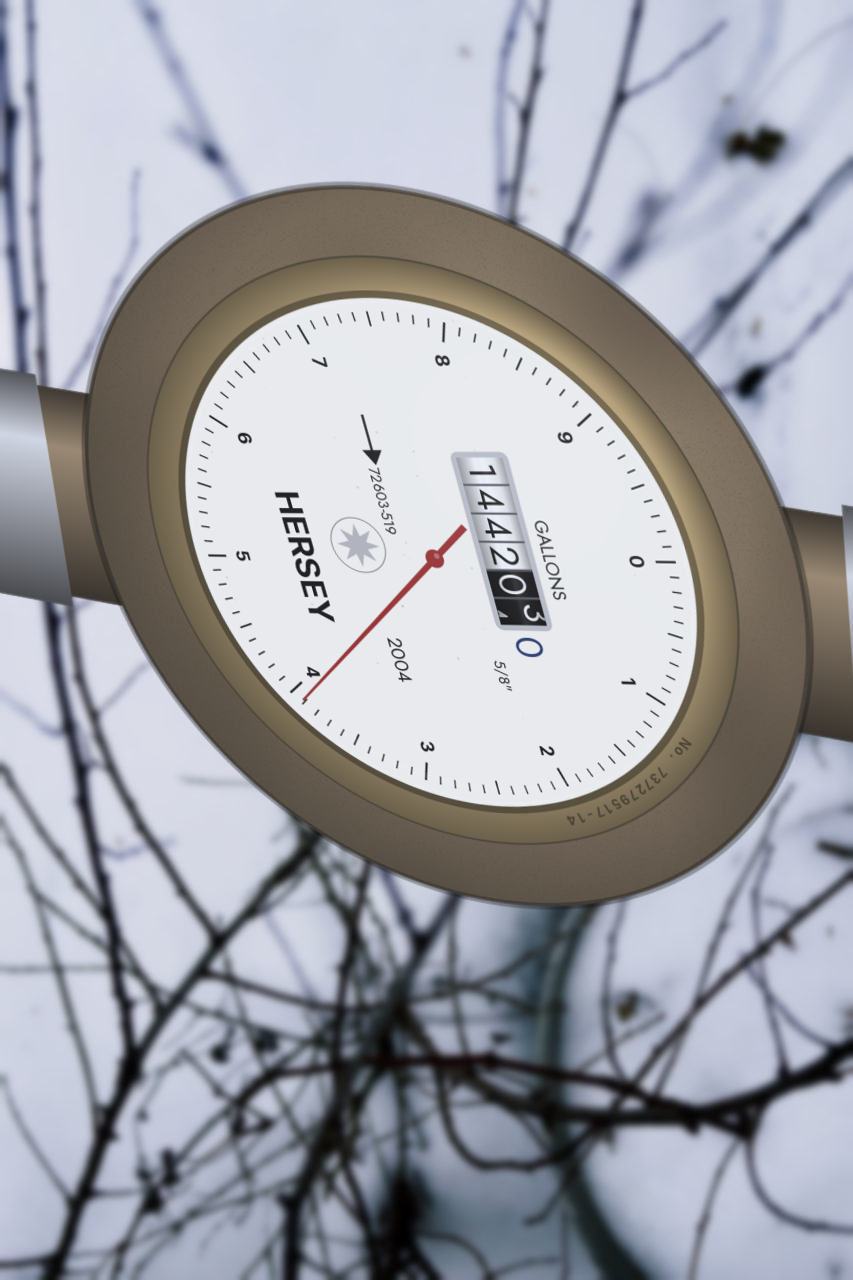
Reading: 1442033.9 gal
